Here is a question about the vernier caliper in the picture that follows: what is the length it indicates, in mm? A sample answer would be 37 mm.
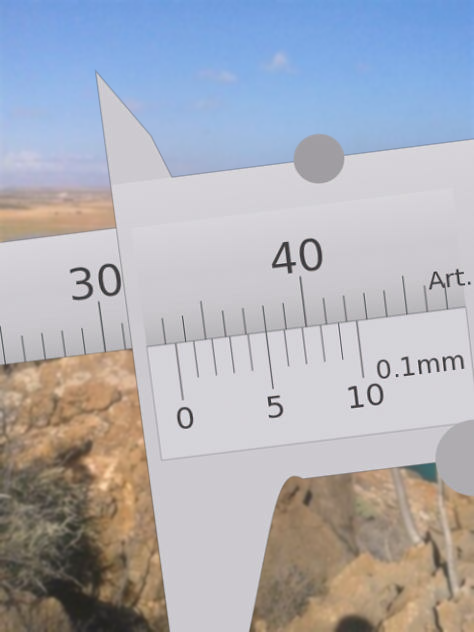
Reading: 33.5 mm
